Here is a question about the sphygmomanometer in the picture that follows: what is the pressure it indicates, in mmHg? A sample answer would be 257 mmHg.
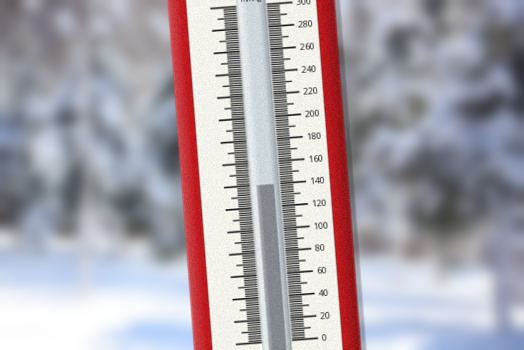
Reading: 140 mmHg
